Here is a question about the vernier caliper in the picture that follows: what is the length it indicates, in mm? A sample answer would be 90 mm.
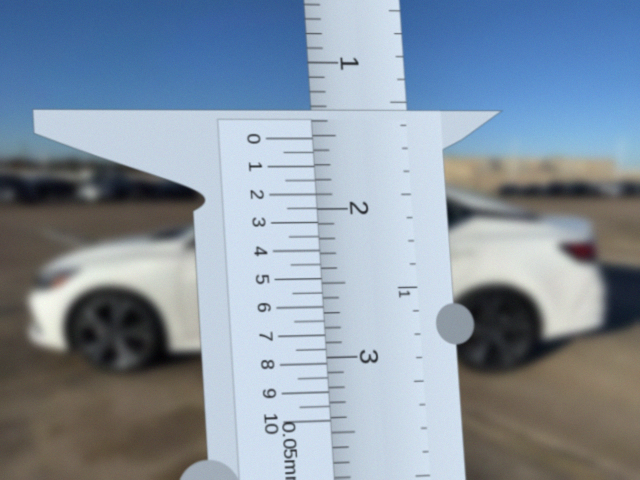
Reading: 15.2 mm
